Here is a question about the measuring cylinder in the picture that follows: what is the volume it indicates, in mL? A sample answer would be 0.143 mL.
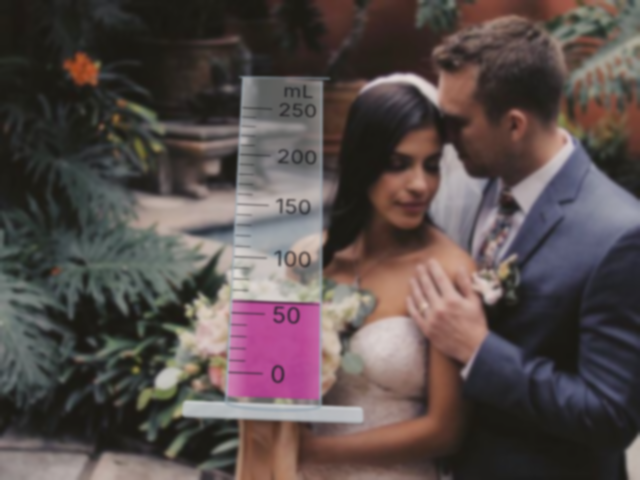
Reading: 60 mL
